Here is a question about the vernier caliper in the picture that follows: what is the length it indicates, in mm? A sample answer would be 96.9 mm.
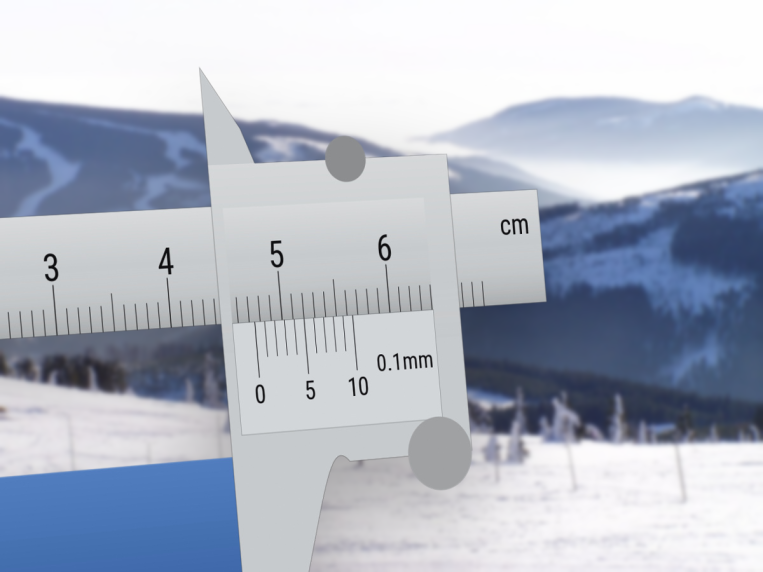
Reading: 47.5 mm
